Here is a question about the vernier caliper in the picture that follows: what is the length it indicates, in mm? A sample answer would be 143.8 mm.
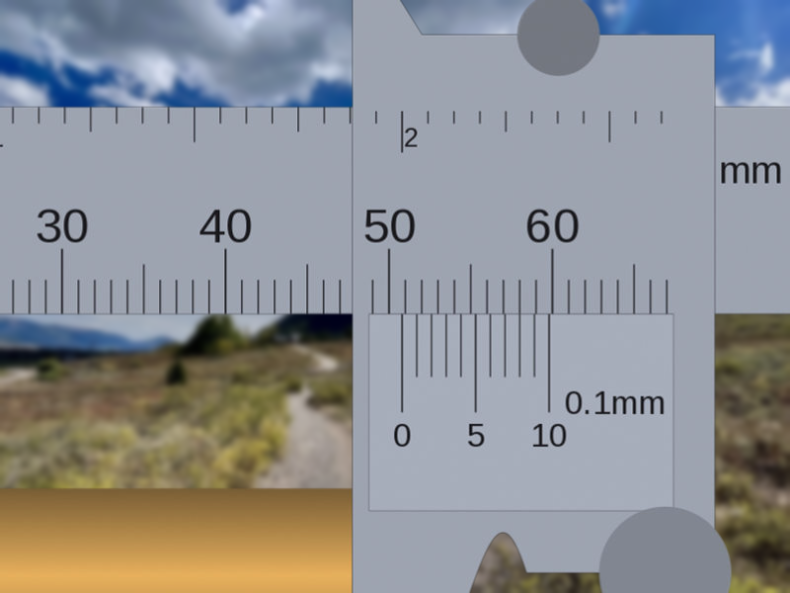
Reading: 50.8 mm
